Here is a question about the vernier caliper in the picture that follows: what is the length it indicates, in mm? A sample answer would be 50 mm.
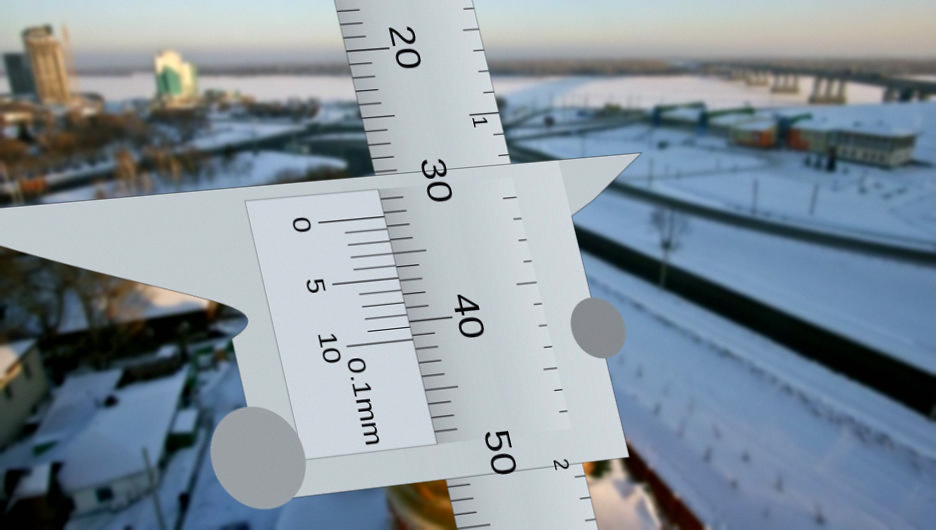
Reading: 32.3 mm
